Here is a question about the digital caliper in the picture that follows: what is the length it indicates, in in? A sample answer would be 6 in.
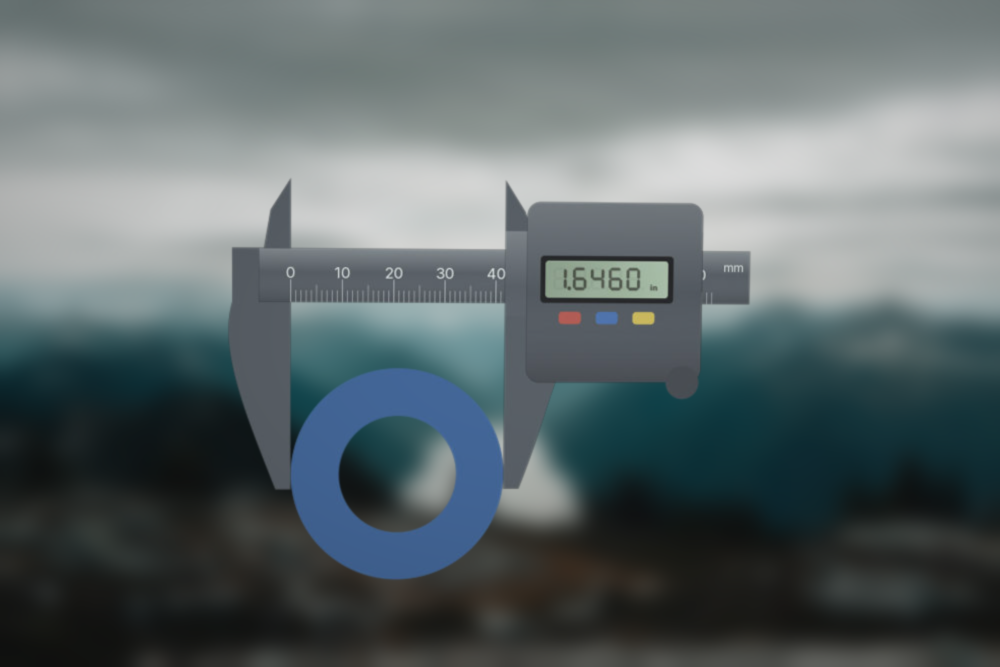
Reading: 1.6460 in
